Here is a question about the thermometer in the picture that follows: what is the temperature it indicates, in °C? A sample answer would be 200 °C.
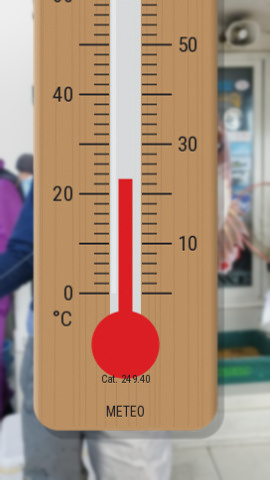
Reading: 23 °C
